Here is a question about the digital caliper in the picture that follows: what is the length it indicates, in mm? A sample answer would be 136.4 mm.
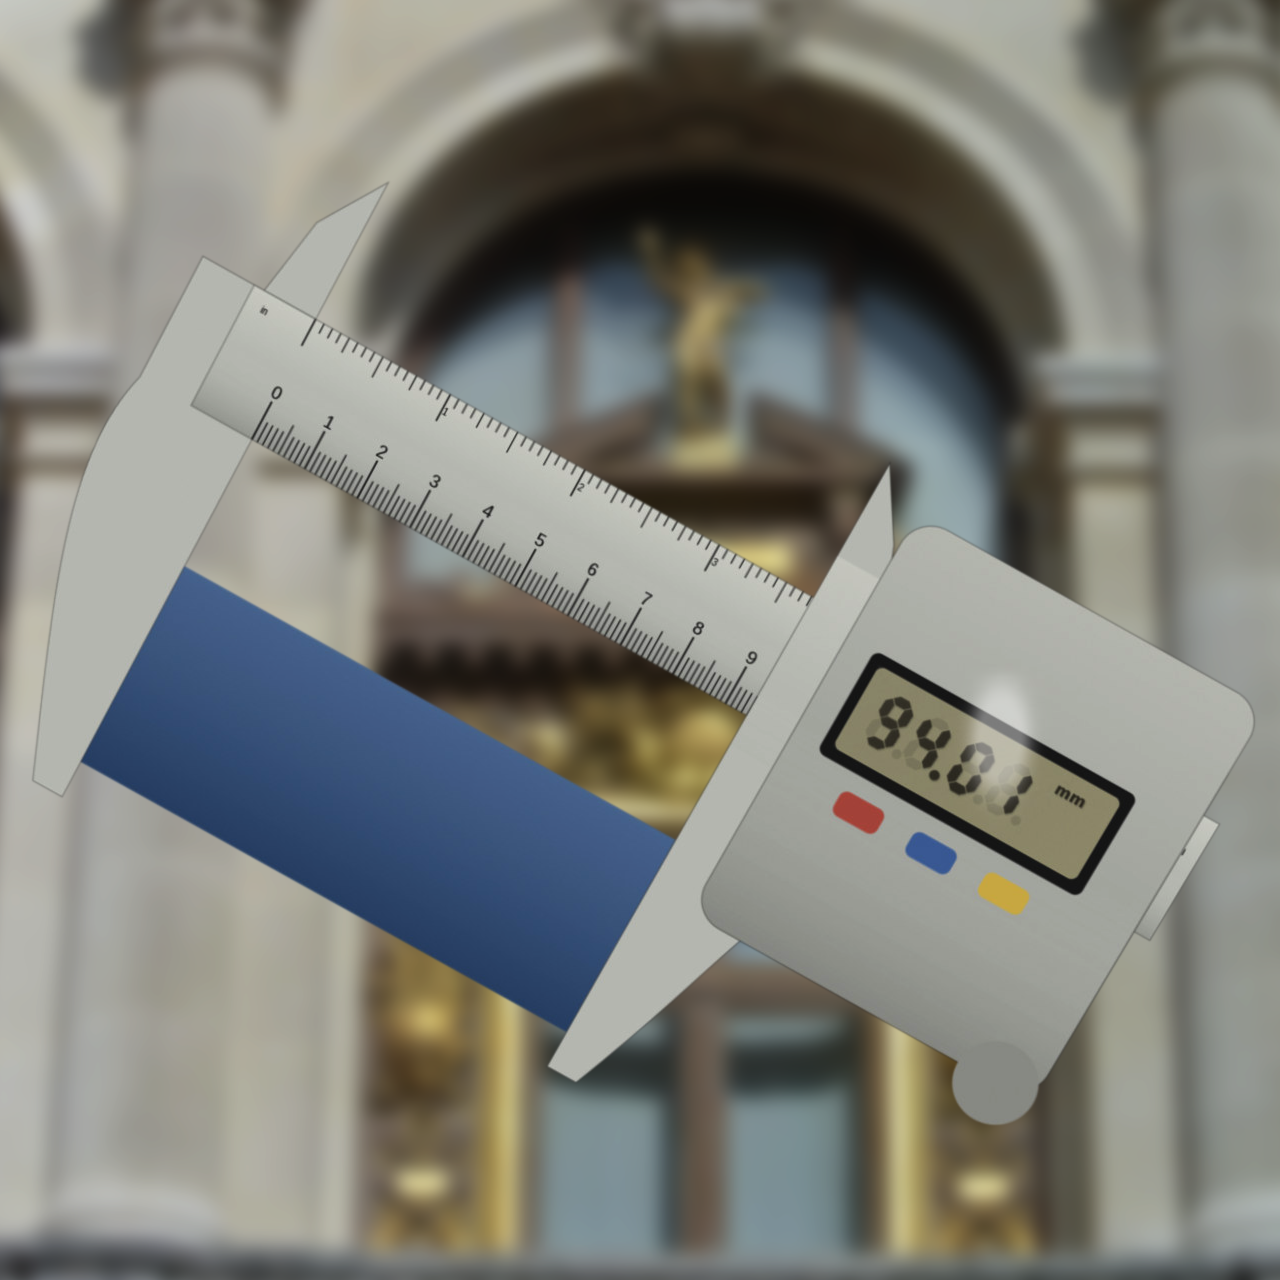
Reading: 94.01 mm
